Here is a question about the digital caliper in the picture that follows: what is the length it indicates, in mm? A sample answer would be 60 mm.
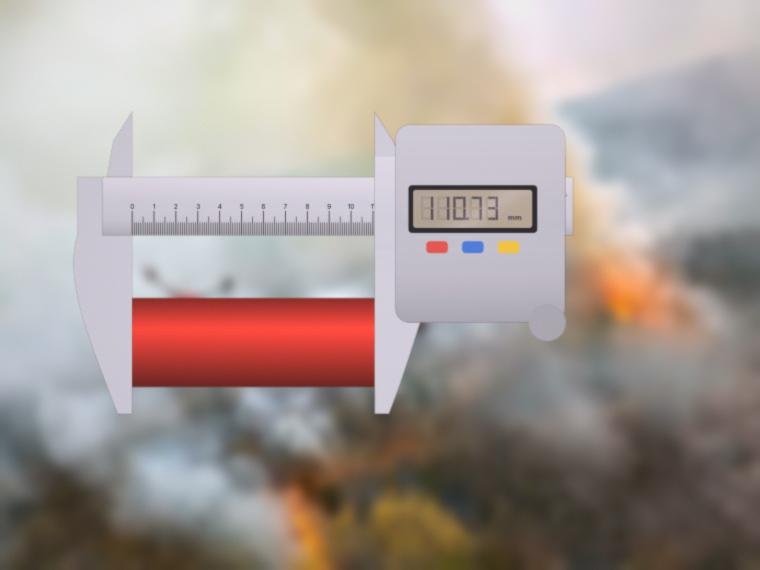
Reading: 110.73 mm
